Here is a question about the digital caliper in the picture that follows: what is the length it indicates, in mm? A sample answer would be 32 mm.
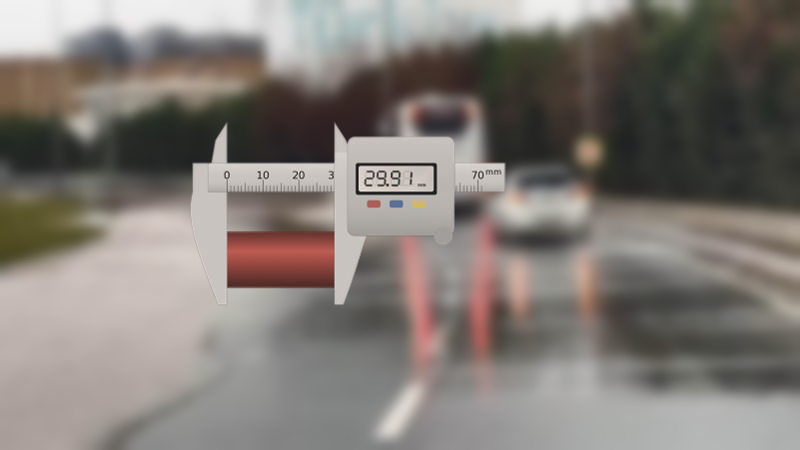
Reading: 29.91 mm
